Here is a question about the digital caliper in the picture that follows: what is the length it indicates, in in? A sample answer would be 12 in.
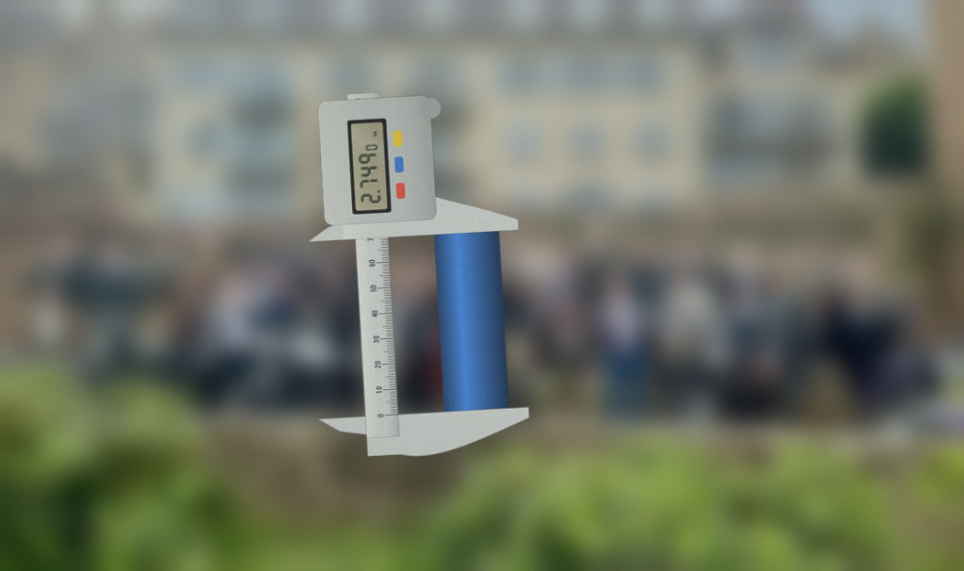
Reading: 2.7490 in
